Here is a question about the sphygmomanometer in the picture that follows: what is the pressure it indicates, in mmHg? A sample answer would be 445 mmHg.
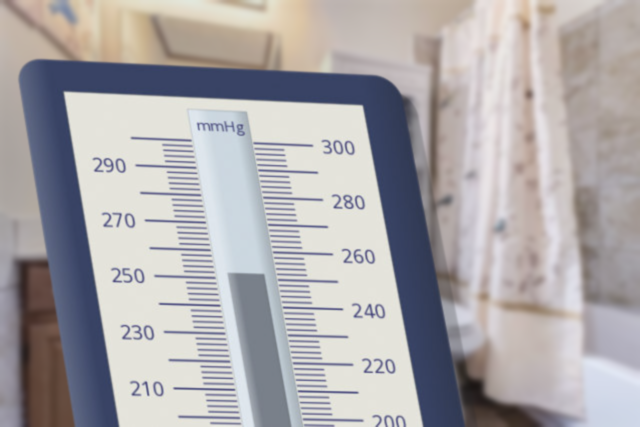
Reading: 252 mmHg
